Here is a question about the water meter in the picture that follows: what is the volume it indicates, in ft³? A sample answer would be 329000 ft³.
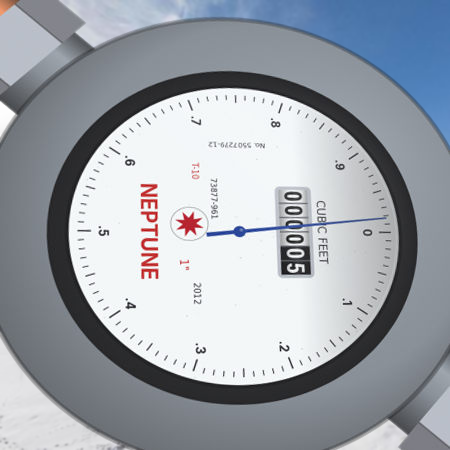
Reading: 4.98 ft³
